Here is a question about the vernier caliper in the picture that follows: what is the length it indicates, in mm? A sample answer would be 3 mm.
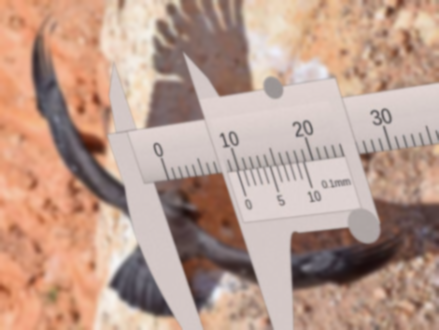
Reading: 9.8 mm
